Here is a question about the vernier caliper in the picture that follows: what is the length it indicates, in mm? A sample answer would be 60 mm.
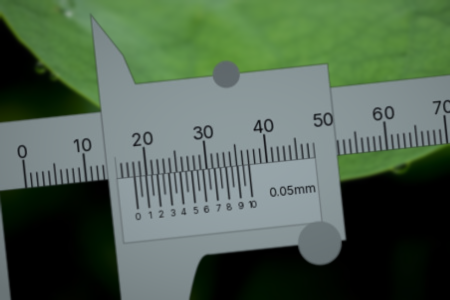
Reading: 18.0 mm
